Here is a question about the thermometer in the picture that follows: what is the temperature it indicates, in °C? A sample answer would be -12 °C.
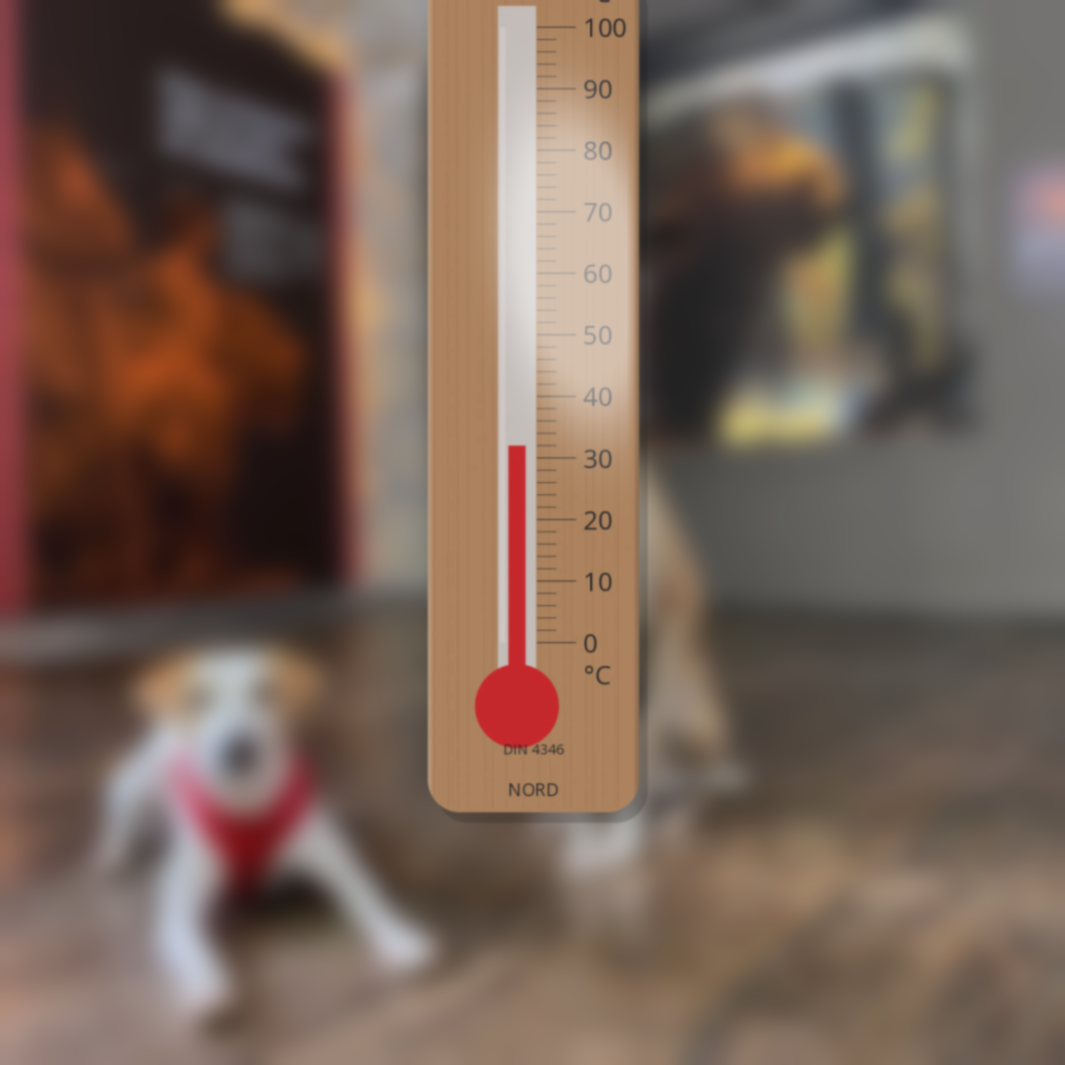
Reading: 32 °C
